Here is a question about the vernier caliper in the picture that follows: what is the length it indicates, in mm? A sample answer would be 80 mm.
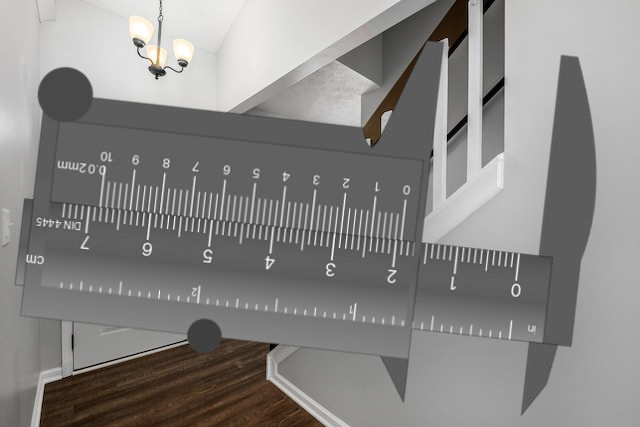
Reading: 19.2 mm
